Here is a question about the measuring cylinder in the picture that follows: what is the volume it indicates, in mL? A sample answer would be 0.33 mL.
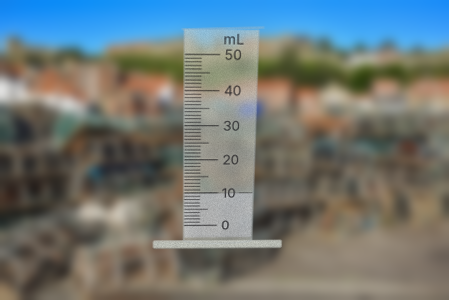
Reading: 10 mL
